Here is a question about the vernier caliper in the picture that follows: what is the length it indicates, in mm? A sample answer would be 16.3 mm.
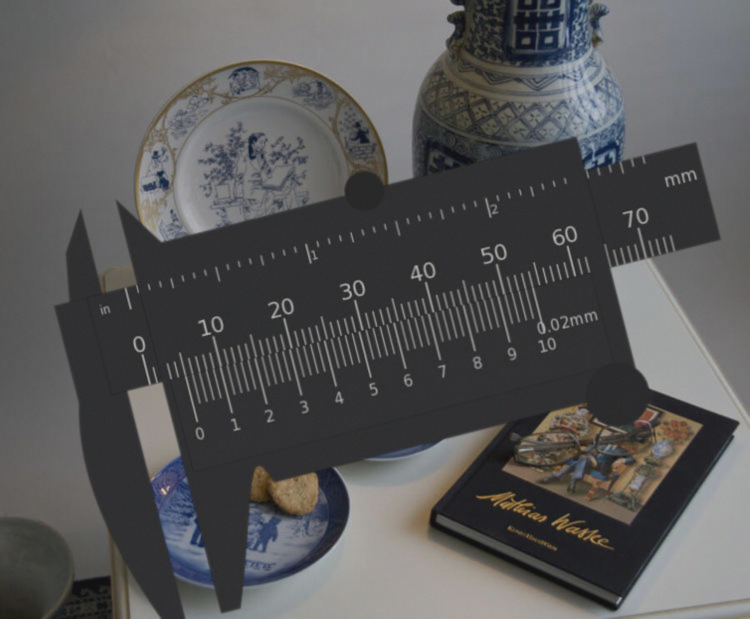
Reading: 5.0 mm
